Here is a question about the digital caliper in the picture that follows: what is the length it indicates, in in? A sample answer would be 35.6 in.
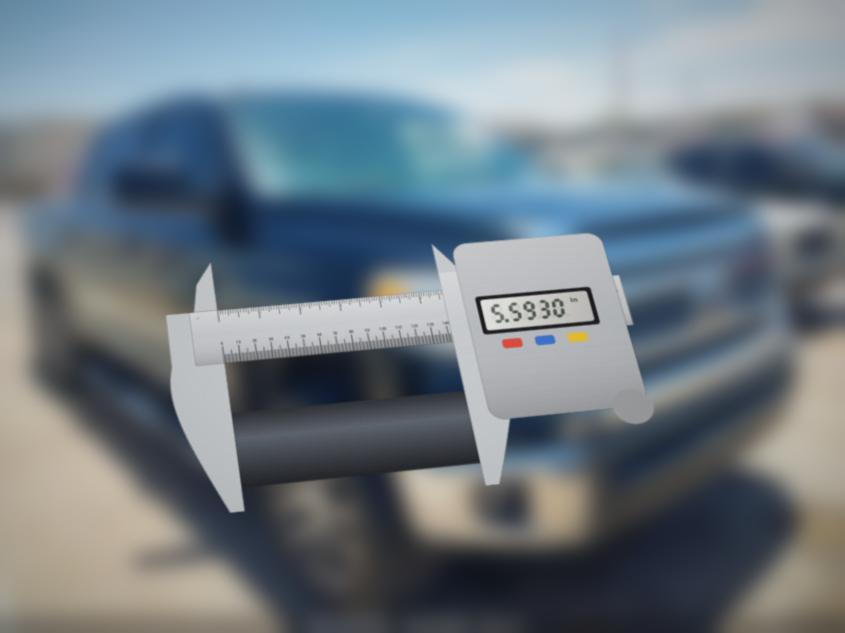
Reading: 5.5930 in
